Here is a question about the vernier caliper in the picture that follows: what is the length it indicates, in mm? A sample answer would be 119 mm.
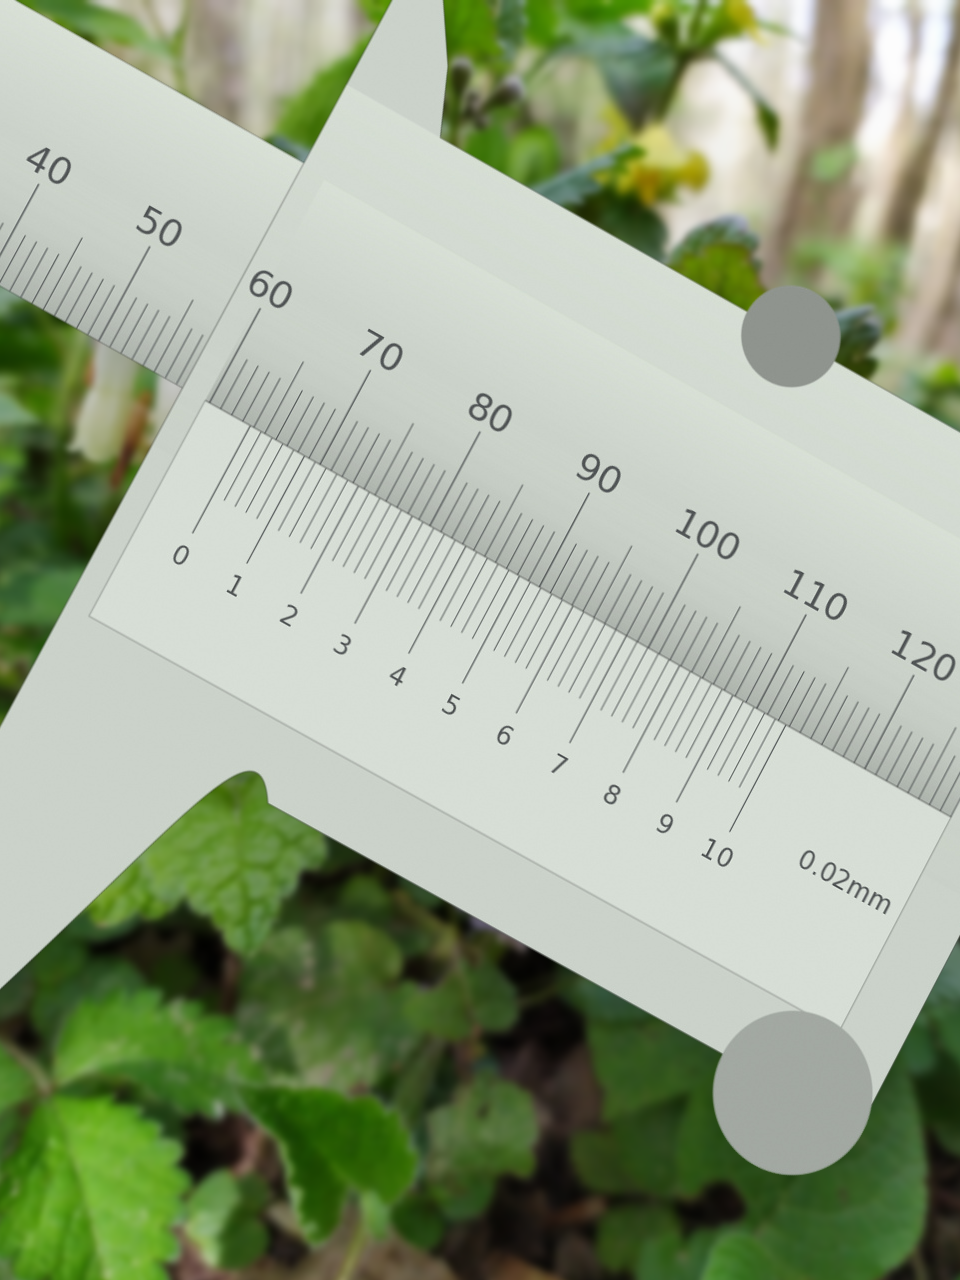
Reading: 63.7 mm
